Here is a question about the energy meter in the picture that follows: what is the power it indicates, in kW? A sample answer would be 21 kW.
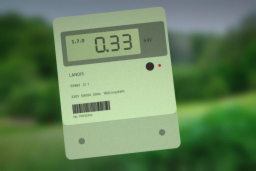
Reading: 0.33 kW
